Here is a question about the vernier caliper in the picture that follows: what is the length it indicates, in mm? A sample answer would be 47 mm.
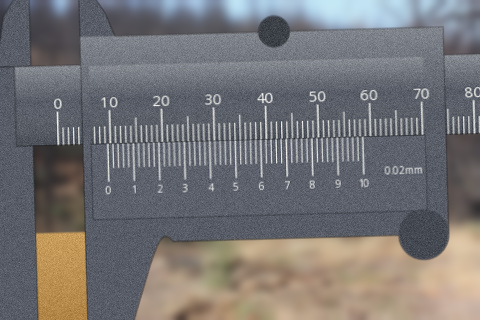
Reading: 9.5 mm
